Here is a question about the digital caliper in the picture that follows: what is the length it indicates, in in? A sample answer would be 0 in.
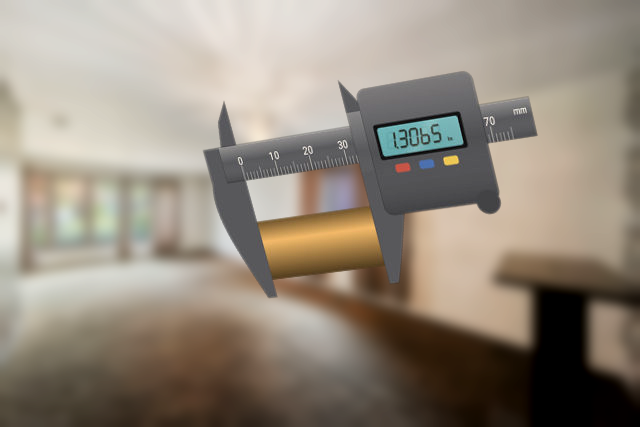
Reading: 1.3065 in
